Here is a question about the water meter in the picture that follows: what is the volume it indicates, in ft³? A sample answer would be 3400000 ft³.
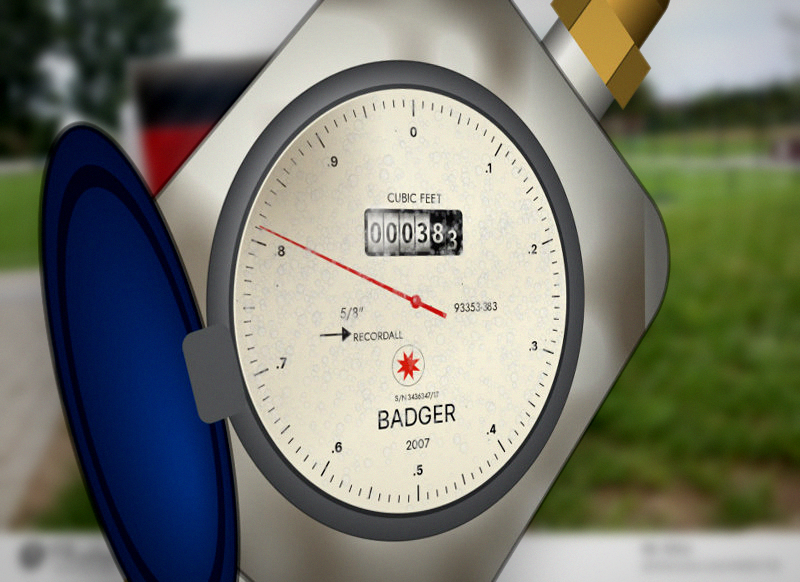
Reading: 382.81 ft³
